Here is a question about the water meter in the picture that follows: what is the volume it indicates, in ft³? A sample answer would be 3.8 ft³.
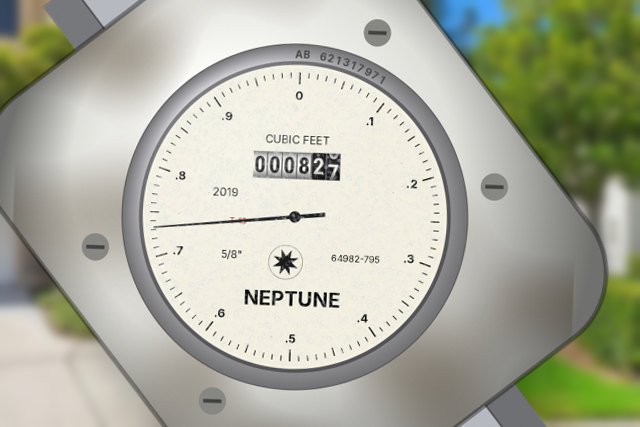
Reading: 826.73 ft³
